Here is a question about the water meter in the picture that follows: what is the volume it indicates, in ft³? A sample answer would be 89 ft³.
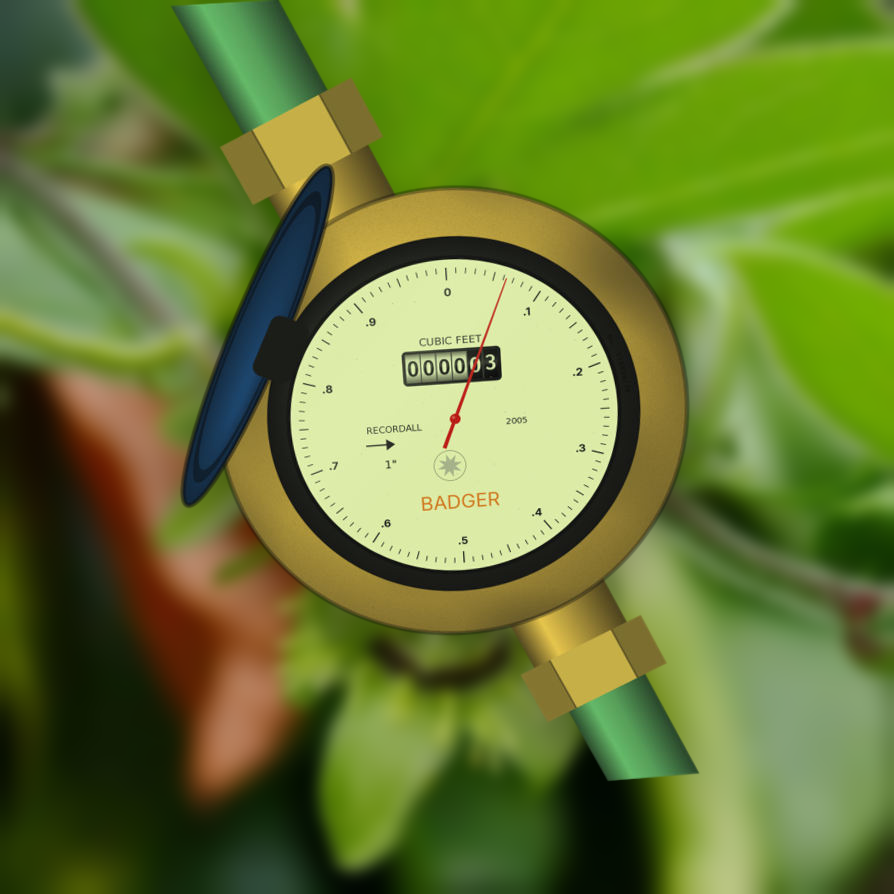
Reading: 3.06 ft³
